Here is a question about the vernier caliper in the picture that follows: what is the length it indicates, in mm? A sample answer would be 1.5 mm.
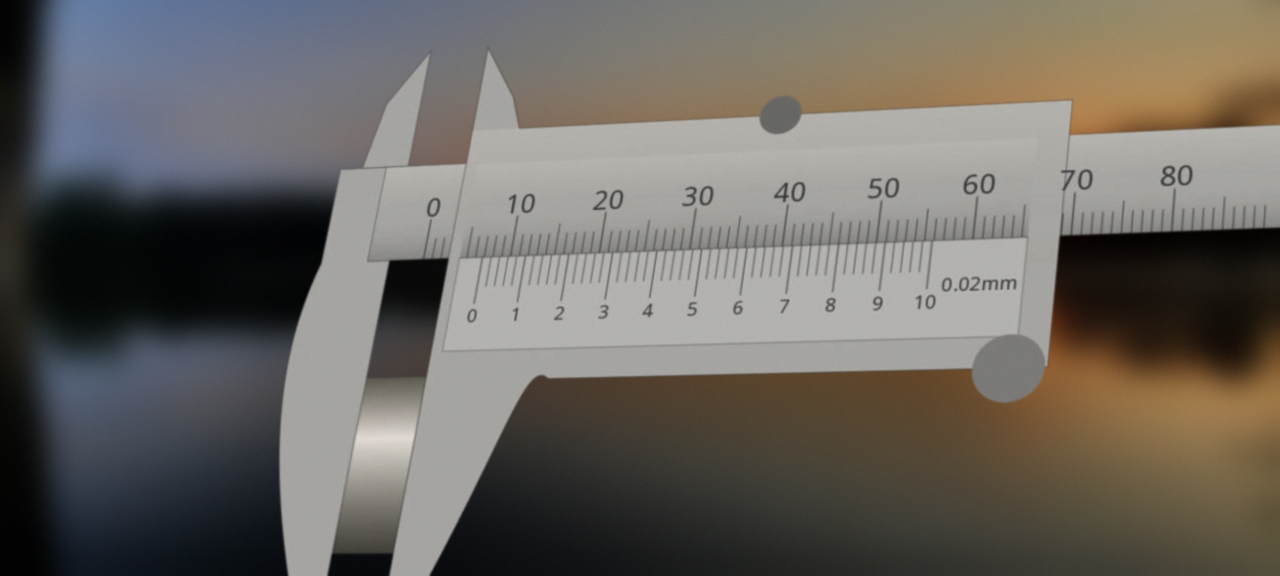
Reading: 6.8 mm
